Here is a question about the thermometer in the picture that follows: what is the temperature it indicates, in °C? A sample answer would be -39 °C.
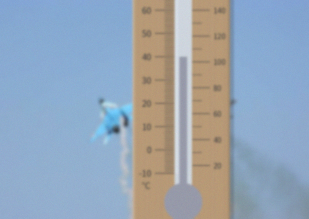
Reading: 40 °C
